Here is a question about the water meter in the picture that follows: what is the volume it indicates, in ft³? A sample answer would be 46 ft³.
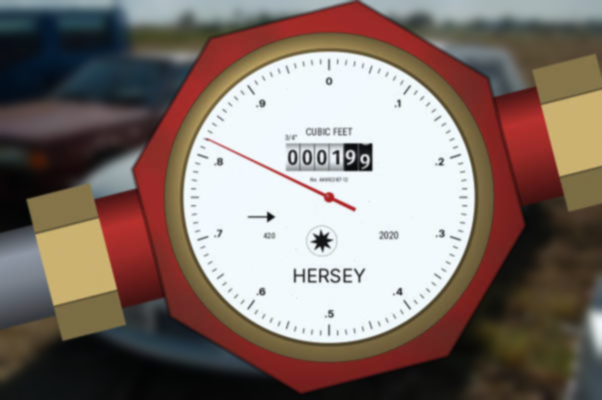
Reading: 198.82 ft³
